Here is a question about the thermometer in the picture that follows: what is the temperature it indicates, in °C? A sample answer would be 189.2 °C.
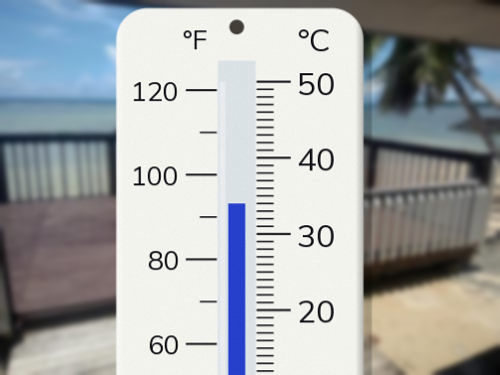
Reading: 34 °C
